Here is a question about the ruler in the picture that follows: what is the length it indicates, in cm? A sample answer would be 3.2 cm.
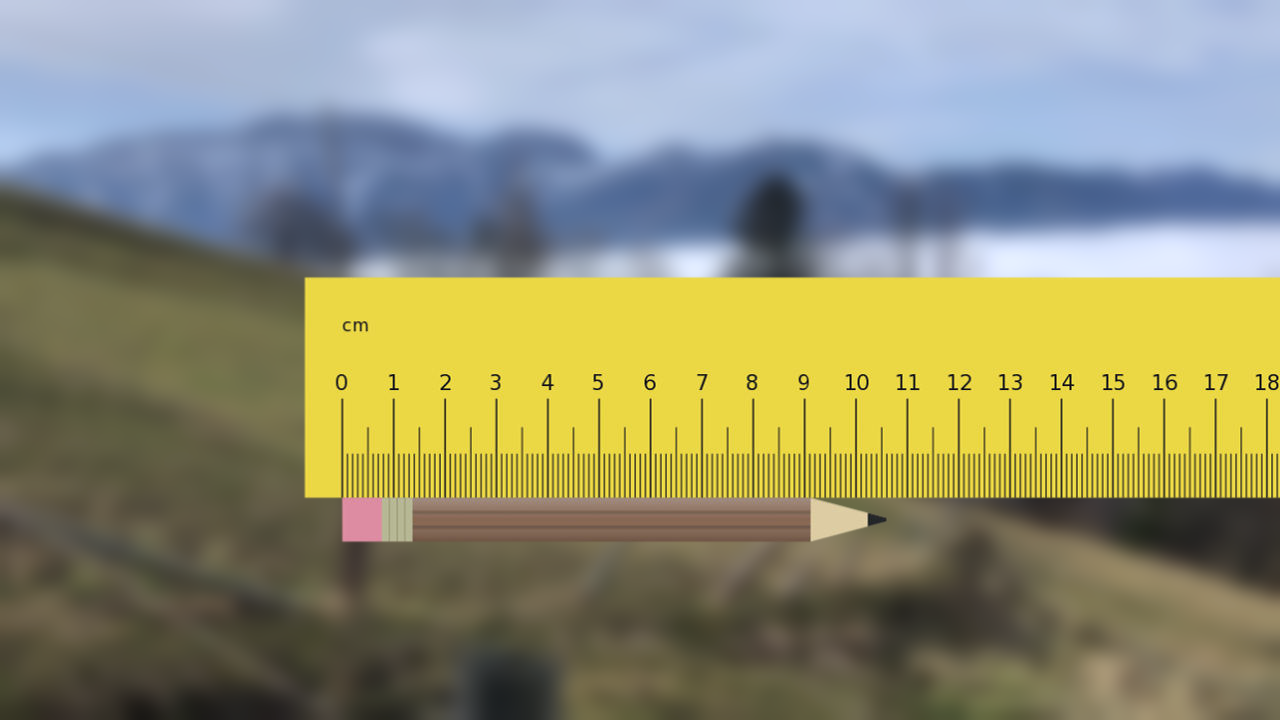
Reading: 10.6 cm
